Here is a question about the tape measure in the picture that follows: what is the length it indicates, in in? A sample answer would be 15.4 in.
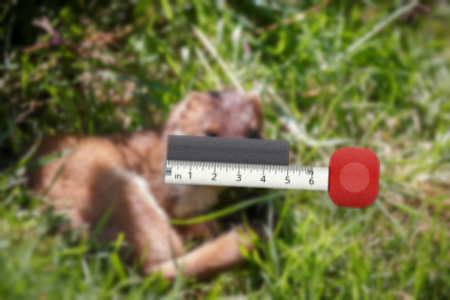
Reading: 5 in
